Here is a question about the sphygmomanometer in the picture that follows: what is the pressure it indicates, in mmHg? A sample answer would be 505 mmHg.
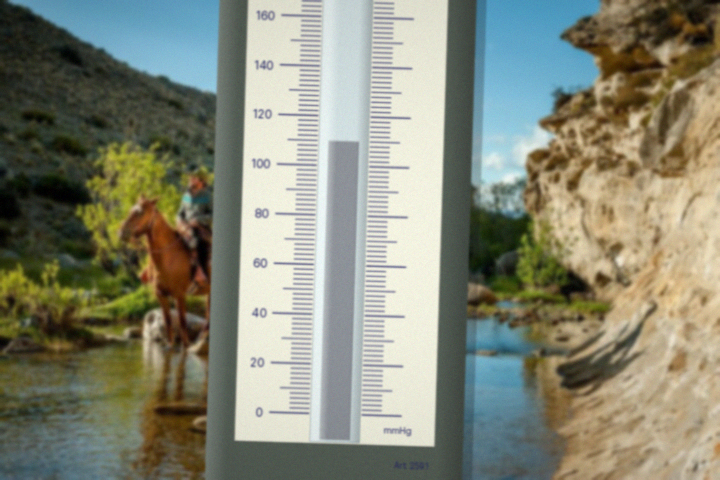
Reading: 110 mmHg
